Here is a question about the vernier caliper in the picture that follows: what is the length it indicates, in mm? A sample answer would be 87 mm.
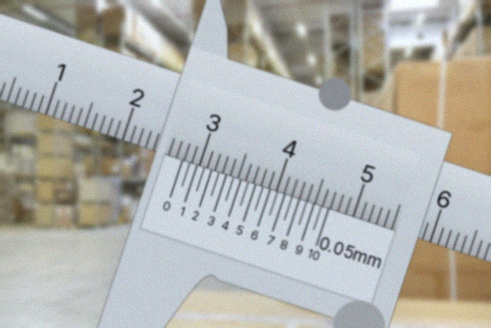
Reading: 27.8 mm
